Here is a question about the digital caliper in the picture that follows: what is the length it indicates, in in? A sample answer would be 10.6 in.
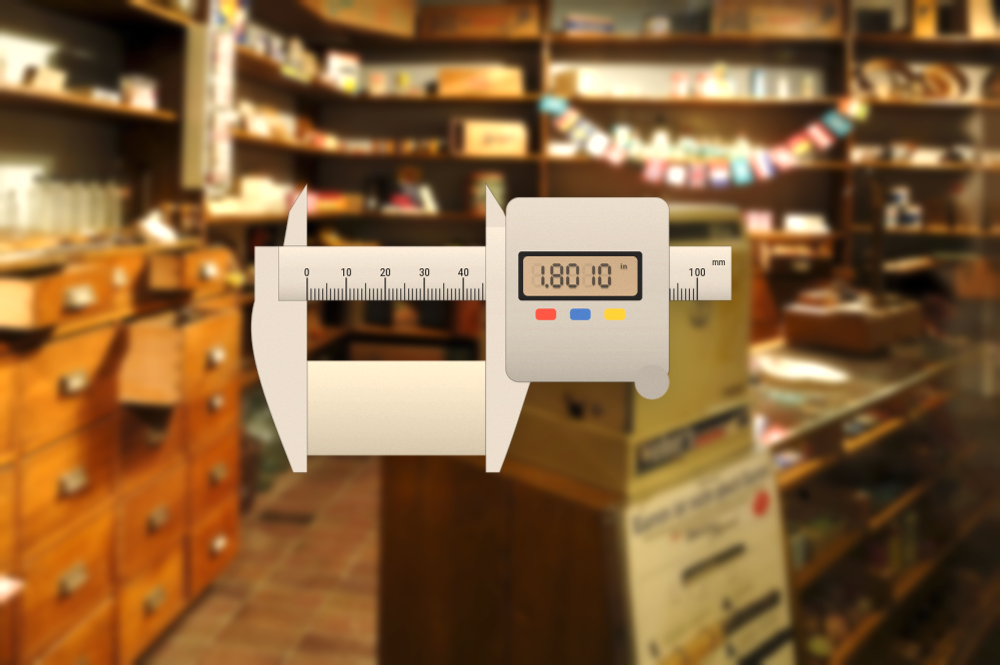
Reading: 1.8010 in
